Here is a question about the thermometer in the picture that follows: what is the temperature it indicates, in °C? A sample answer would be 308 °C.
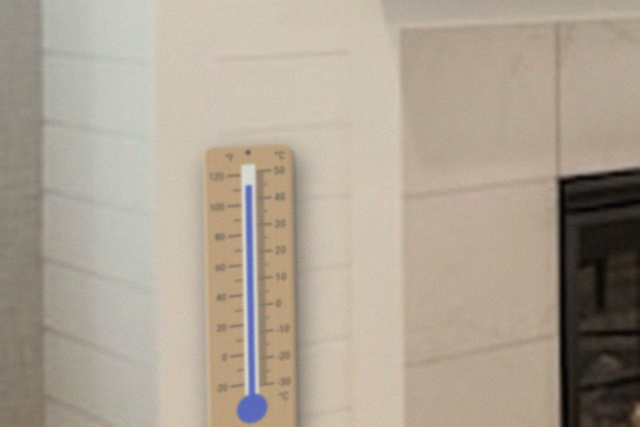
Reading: 45 °C
